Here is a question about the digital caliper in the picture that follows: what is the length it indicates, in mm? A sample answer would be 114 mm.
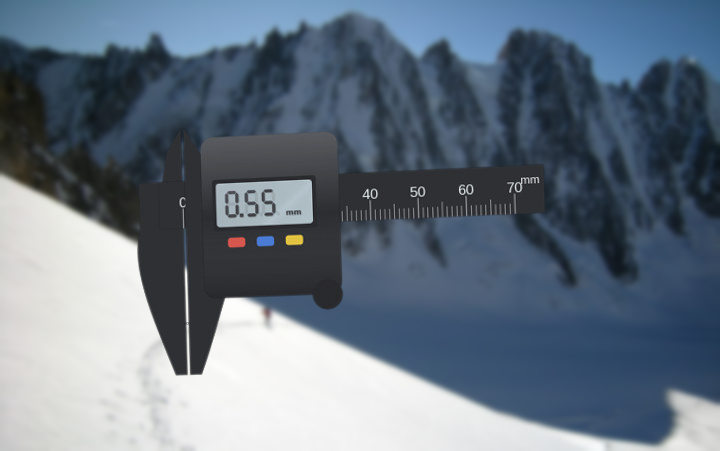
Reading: 0.55 mm
